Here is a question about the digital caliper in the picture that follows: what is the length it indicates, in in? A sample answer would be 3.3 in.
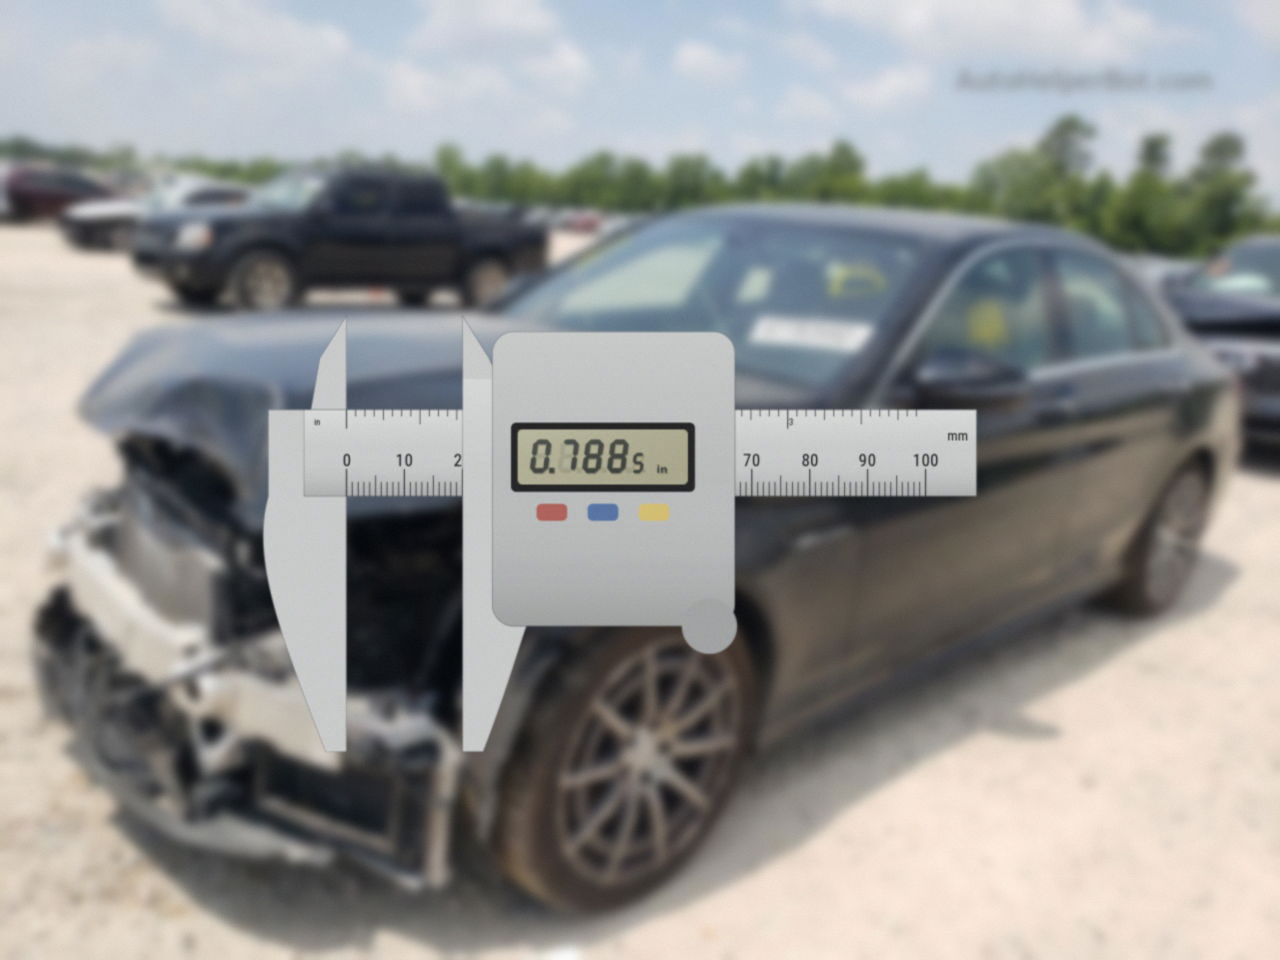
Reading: 0.7885 in
